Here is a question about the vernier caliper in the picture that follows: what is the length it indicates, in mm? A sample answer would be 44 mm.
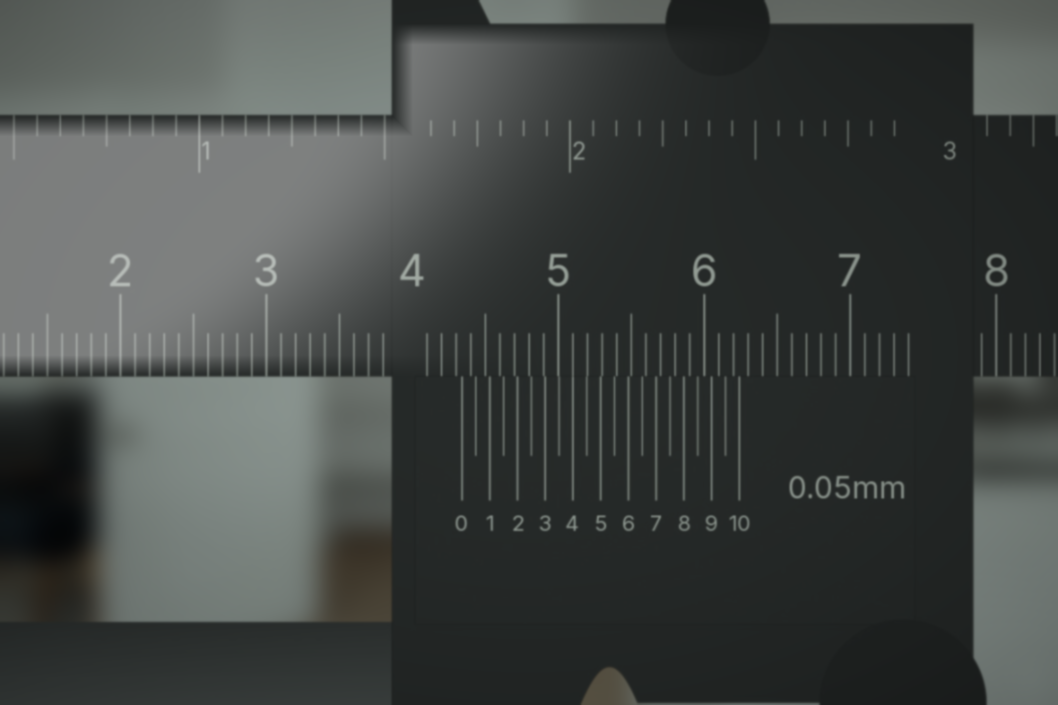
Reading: 43.4 mm
